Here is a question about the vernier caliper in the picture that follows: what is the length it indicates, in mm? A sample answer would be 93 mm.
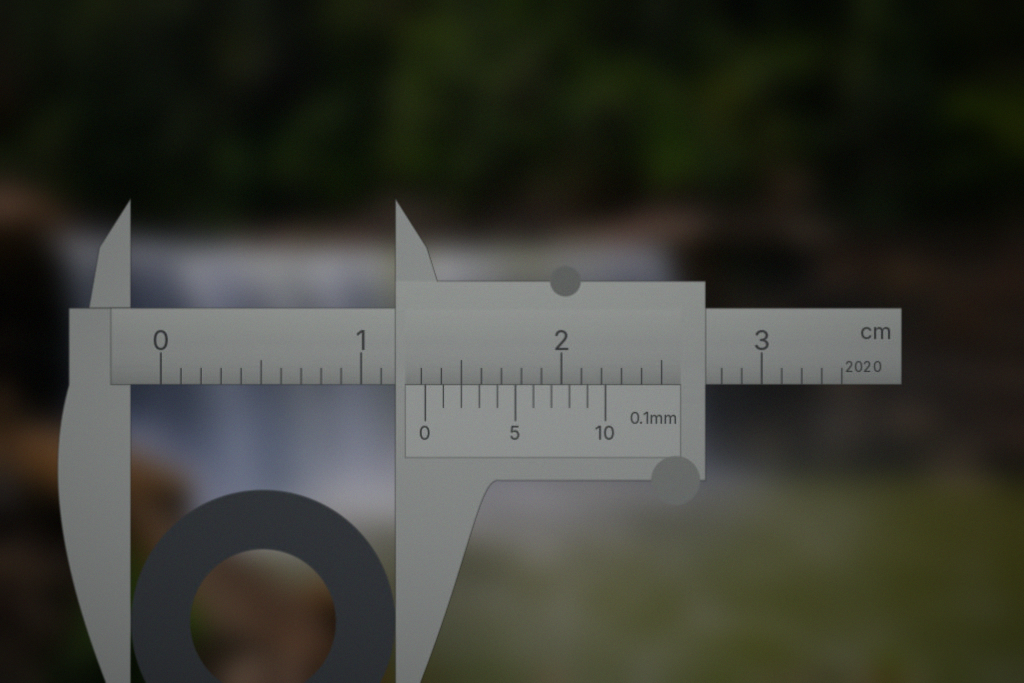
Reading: 13.2 mm
